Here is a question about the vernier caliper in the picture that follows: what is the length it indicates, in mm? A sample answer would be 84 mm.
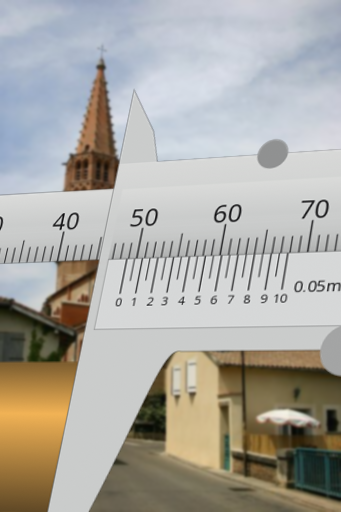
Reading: 48.8 mm
